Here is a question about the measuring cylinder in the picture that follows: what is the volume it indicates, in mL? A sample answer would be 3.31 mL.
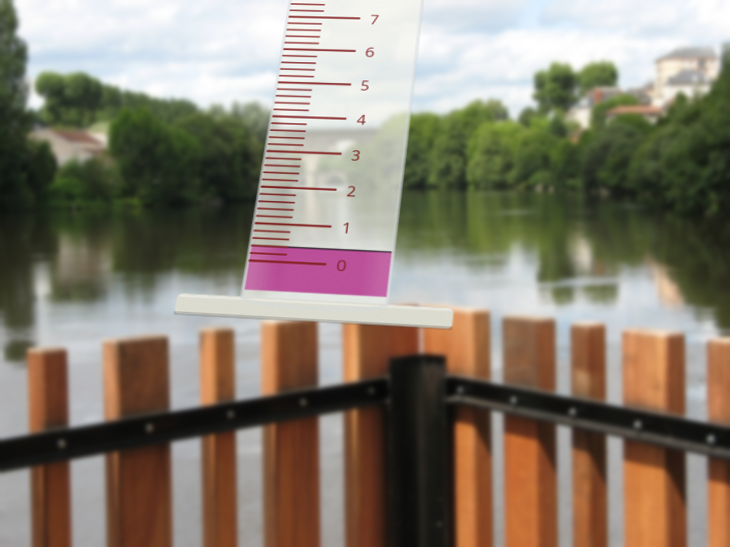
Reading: 0.4 mL
